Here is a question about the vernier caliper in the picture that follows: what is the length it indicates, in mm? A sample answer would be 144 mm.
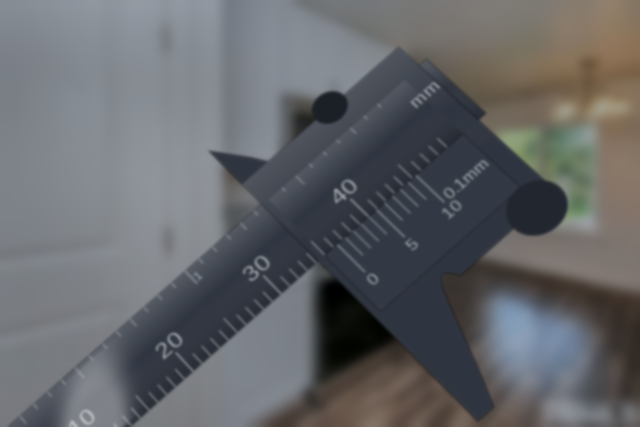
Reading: 36.4 mm
